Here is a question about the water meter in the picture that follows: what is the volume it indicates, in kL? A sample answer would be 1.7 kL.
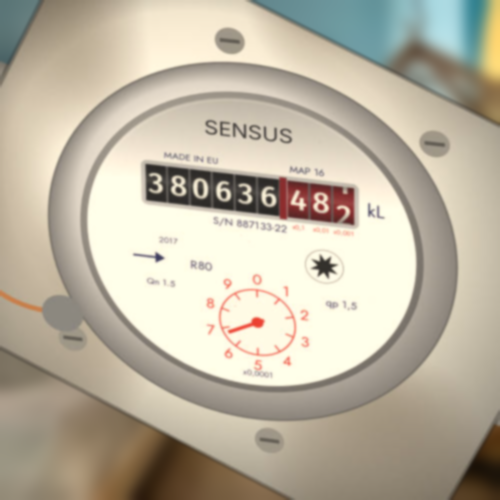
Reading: 380636.4816 kL
